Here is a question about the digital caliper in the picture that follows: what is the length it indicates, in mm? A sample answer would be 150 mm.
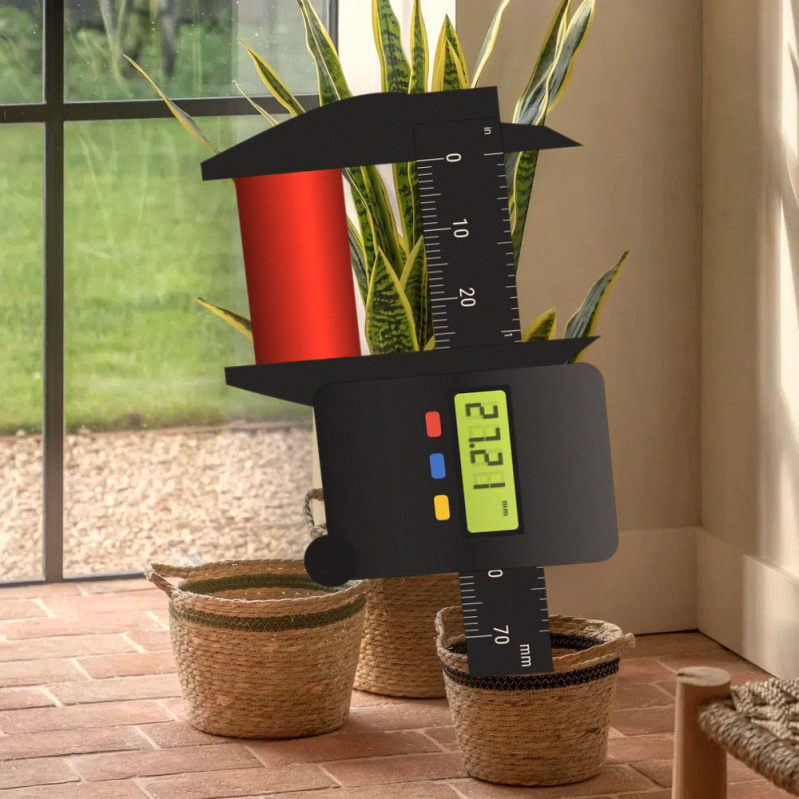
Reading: 27.21 mm
